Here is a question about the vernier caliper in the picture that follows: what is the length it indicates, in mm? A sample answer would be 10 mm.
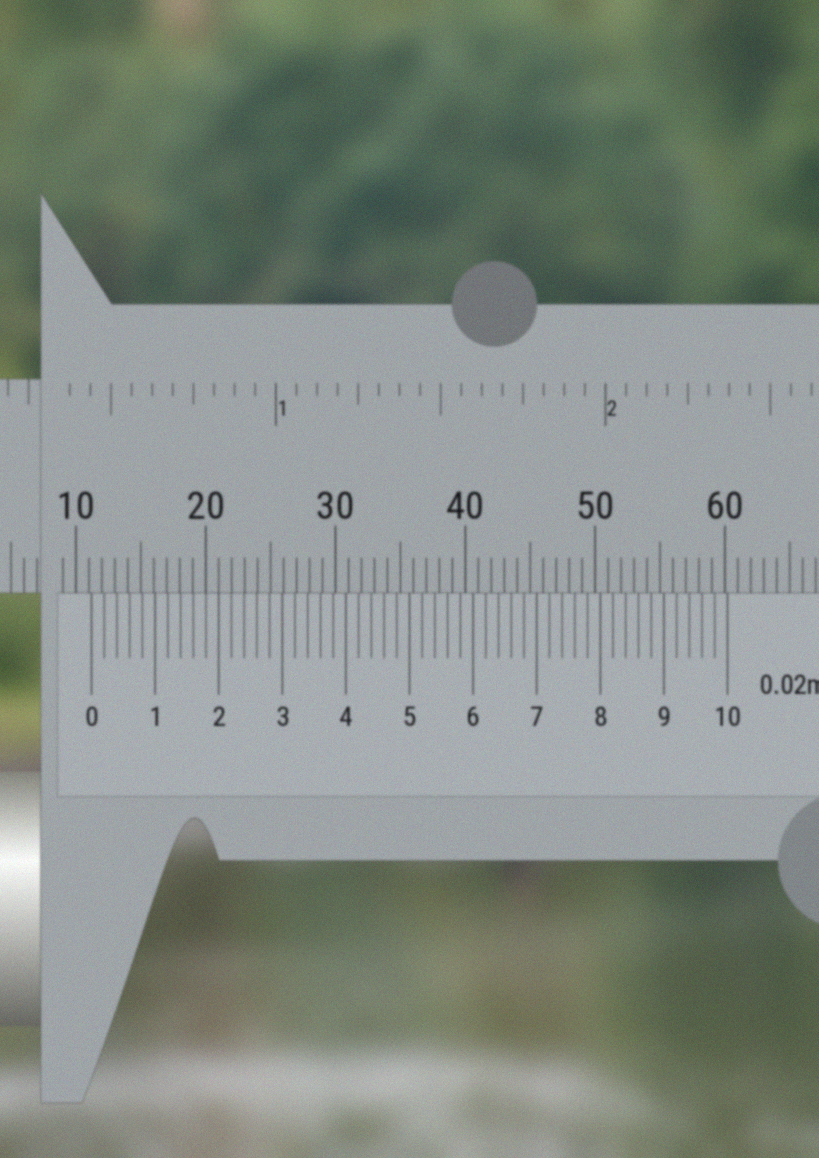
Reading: 11.2 mm
